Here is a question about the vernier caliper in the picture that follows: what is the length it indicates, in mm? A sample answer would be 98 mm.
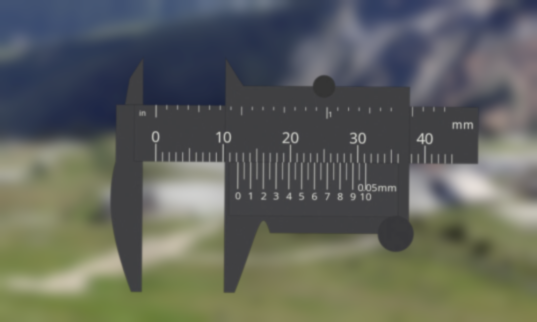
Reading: 12.2 mm
